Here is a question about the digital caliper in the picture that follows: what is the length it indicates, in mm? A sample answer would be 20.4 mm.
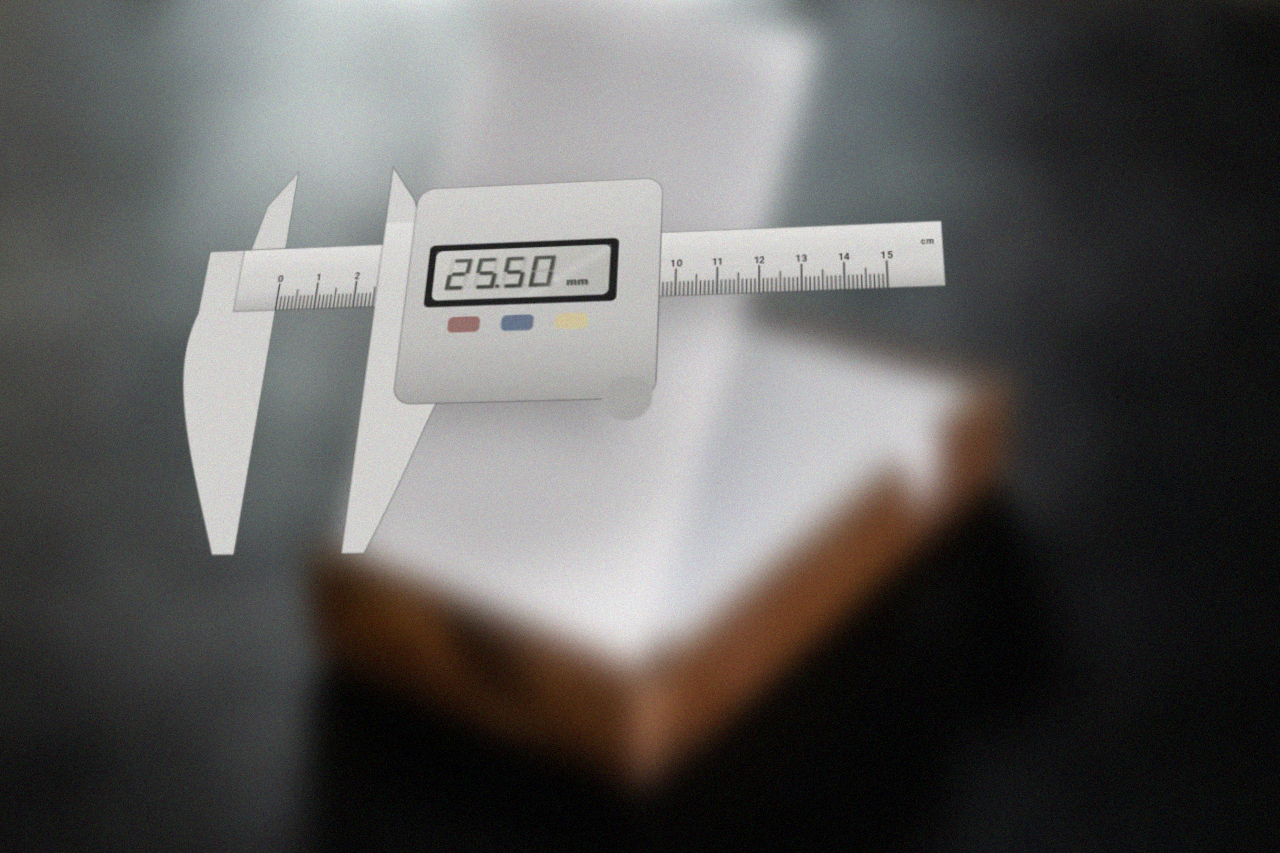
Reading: 25.50 mm
